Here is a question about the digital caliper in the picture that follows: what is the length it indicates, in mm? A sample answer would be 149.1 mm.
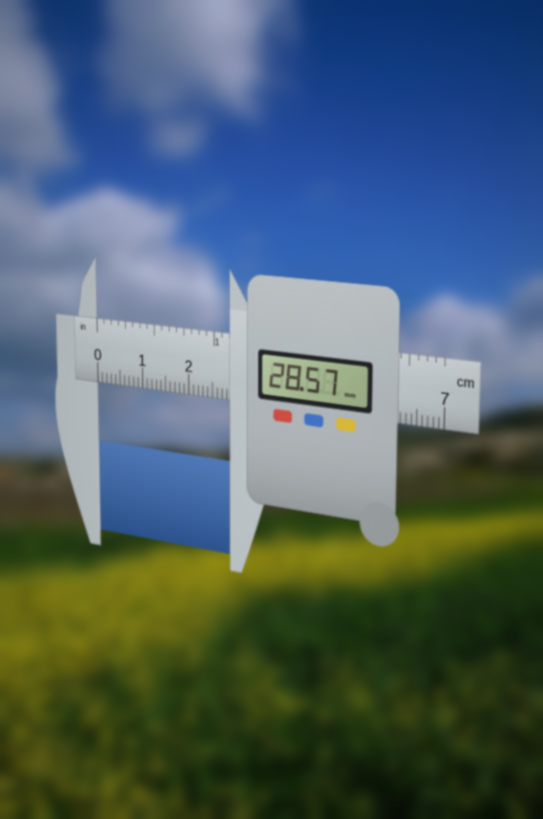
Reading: 28.57 mm
